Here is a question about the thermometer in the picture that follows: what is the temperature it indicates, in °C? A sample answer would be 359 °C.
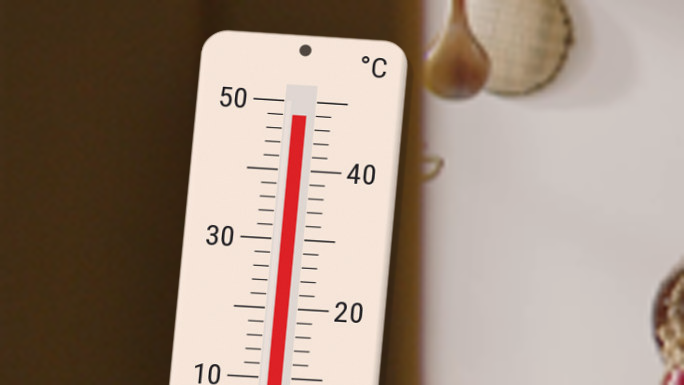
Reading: 48 °C
